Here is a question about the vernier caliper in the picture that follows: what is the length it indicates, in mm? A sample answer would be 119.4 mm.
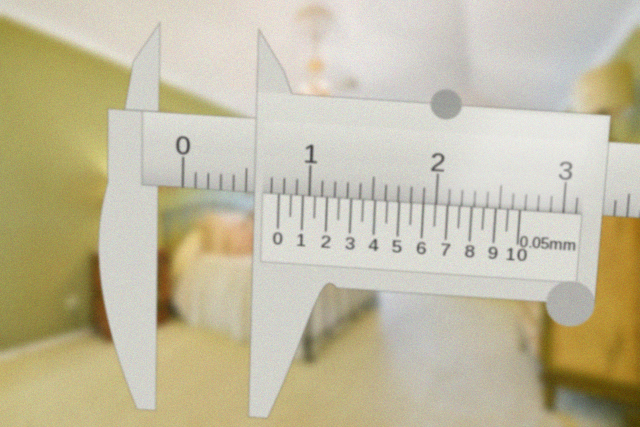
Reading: 7.6 mm
